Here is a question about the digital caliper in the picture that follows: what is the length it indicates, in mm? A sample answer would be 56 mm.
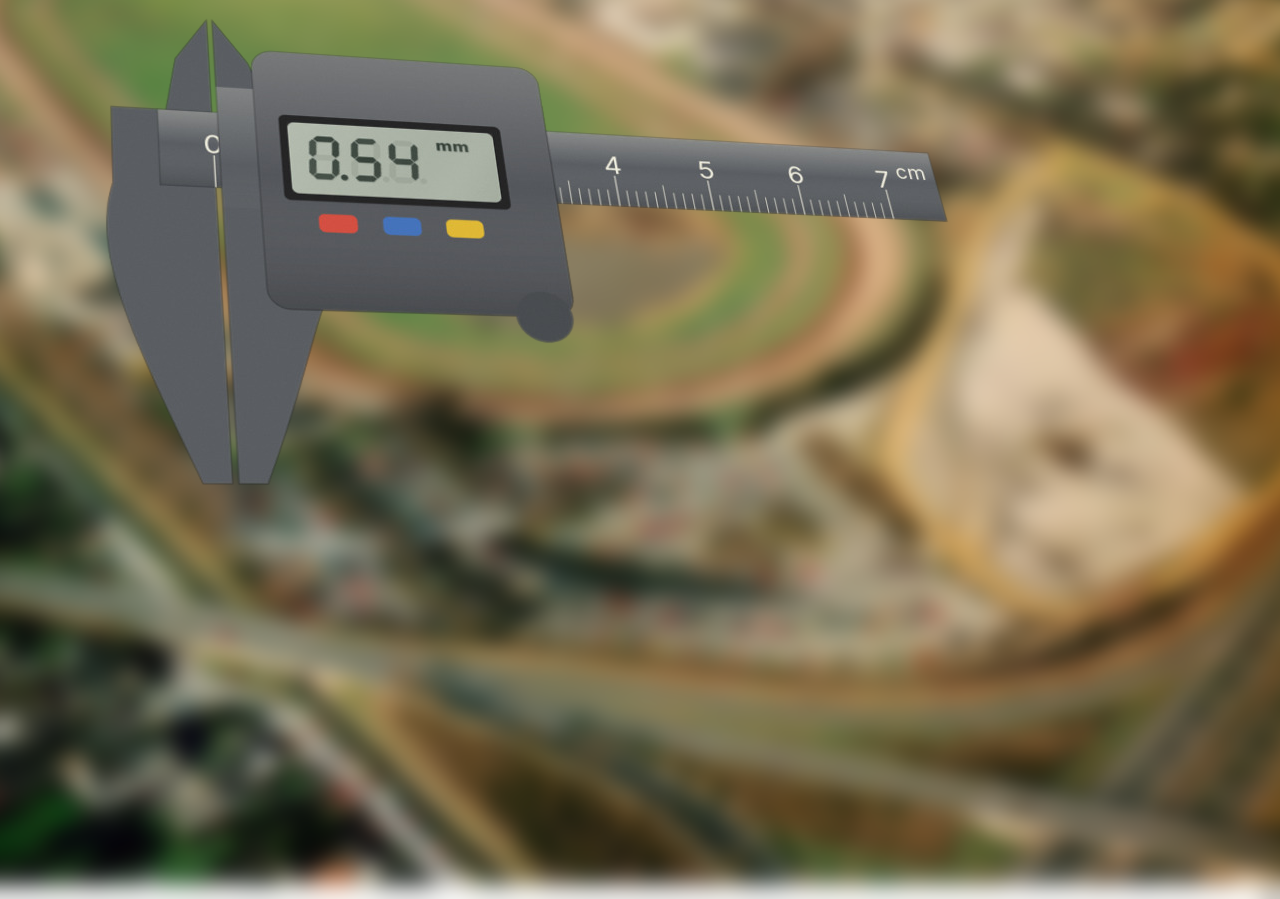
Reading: 0.54 mm
